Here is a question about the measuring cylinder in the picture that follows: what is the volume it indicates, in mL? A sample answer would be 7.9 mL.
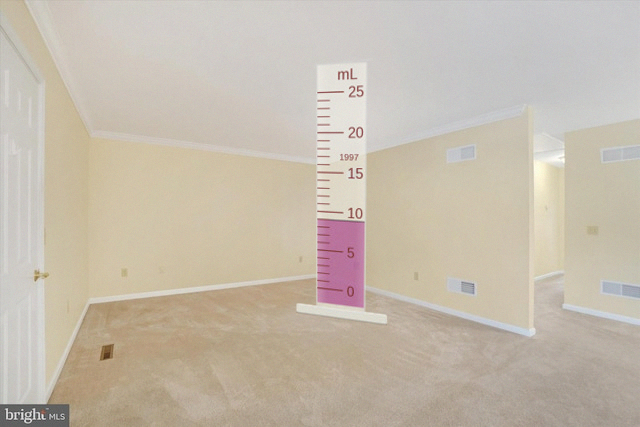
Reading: 9 mL
